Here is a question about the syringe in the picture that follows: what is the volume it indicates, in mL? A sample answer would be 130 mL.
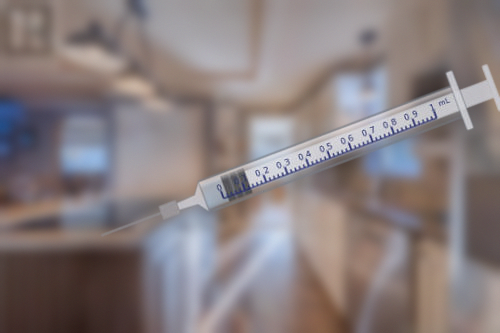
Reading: 0.02 mL
